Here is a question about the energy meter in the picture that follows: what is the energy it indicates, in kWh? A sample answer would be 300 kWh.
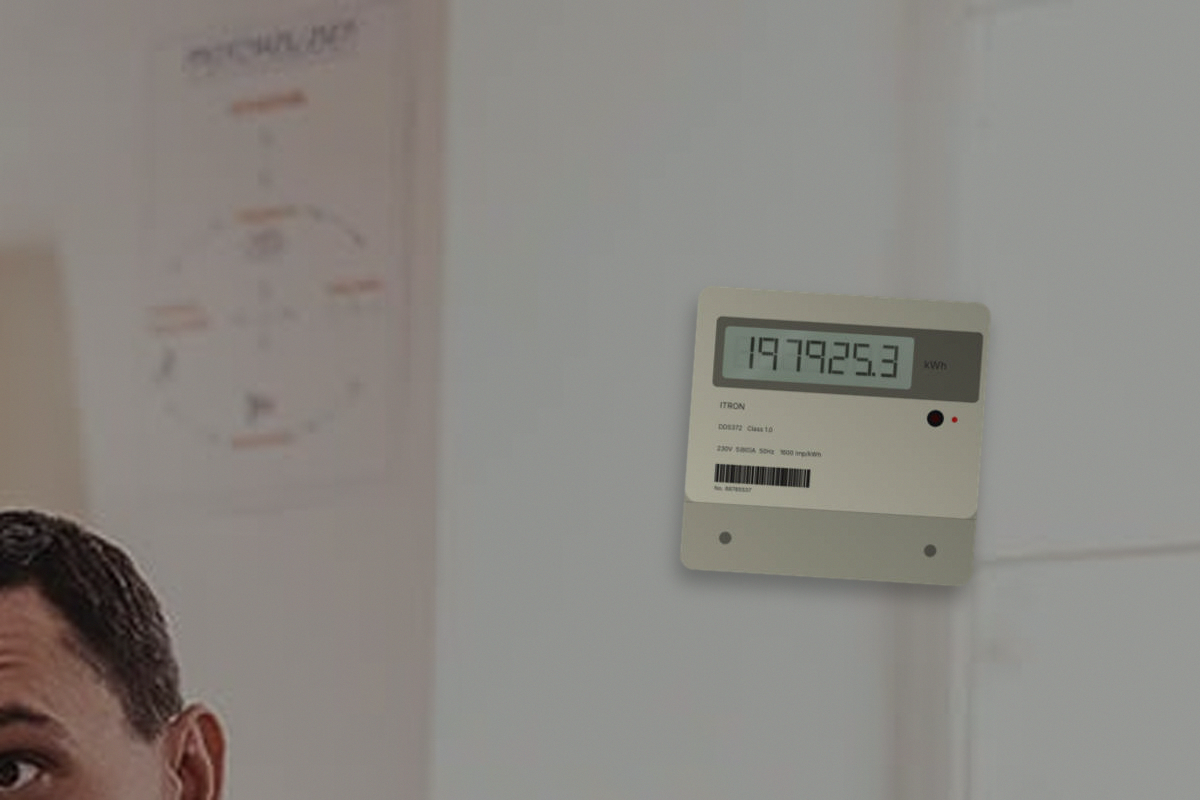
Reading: 197925.3 kWh
